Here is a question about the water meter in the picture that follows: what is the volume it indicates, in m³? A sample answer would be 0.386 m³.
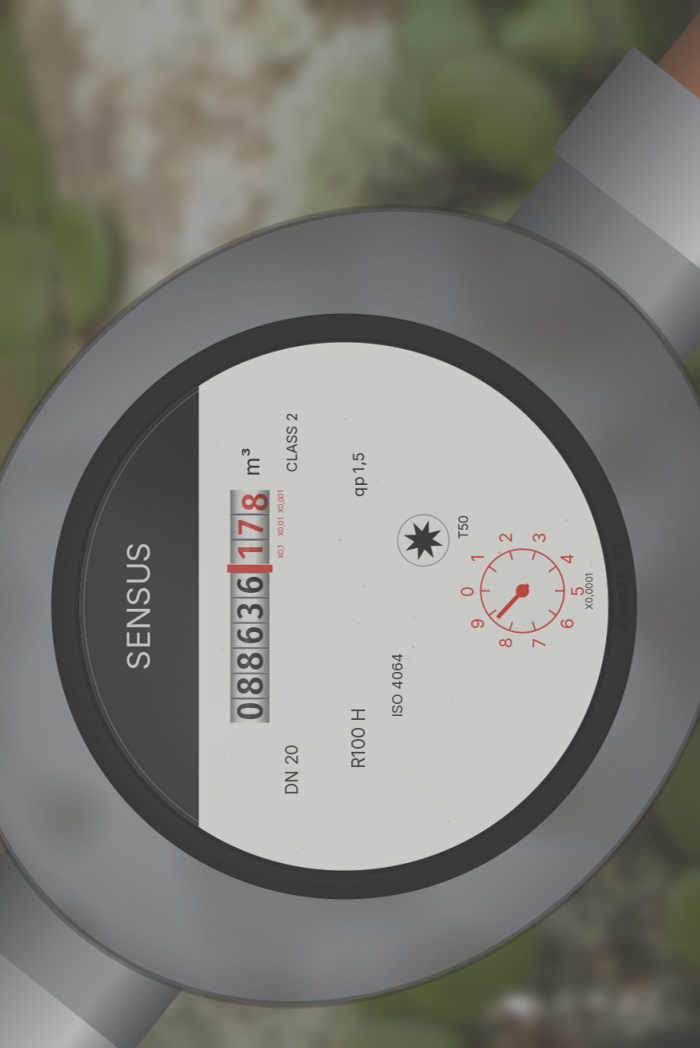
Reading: 88636.1778 m³
